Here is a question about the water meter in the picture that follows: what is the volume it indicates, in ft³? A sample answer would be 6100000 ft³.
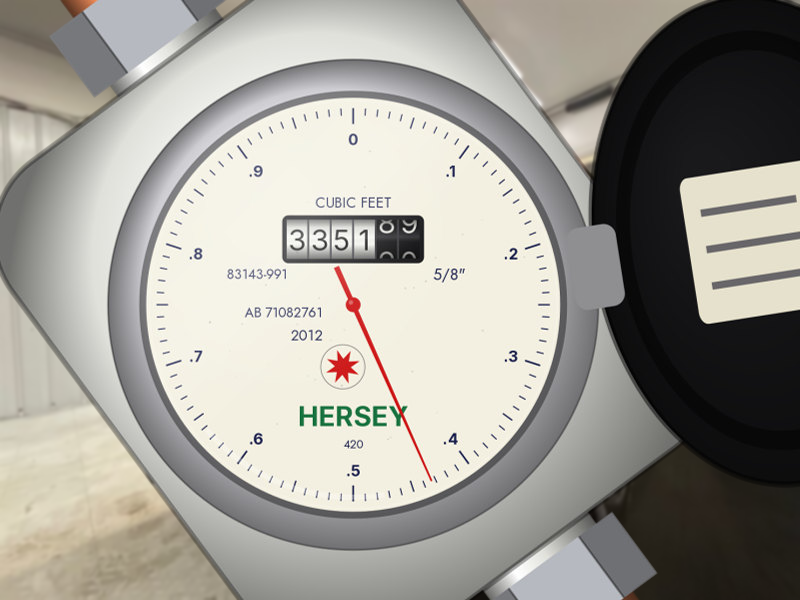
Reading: 335189.43 ft³
